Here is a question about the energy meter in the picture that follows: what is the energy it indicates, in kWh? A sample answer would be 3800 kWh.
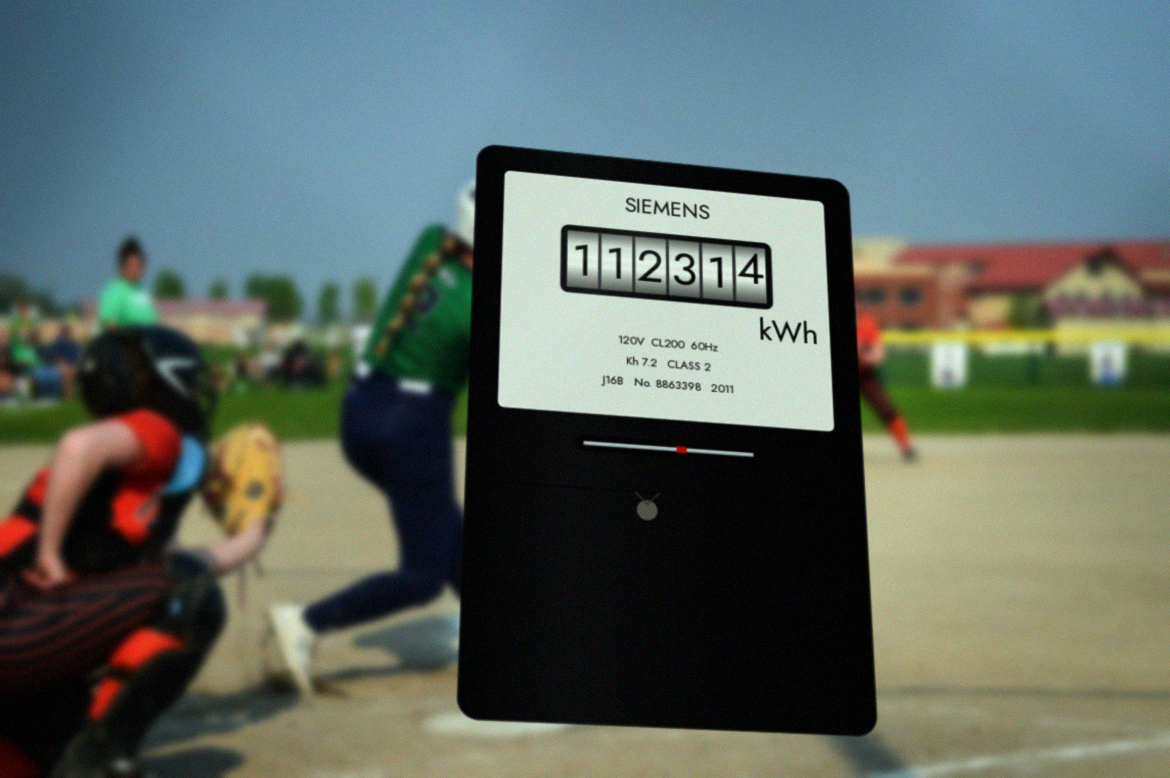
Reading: 112314 kWh
